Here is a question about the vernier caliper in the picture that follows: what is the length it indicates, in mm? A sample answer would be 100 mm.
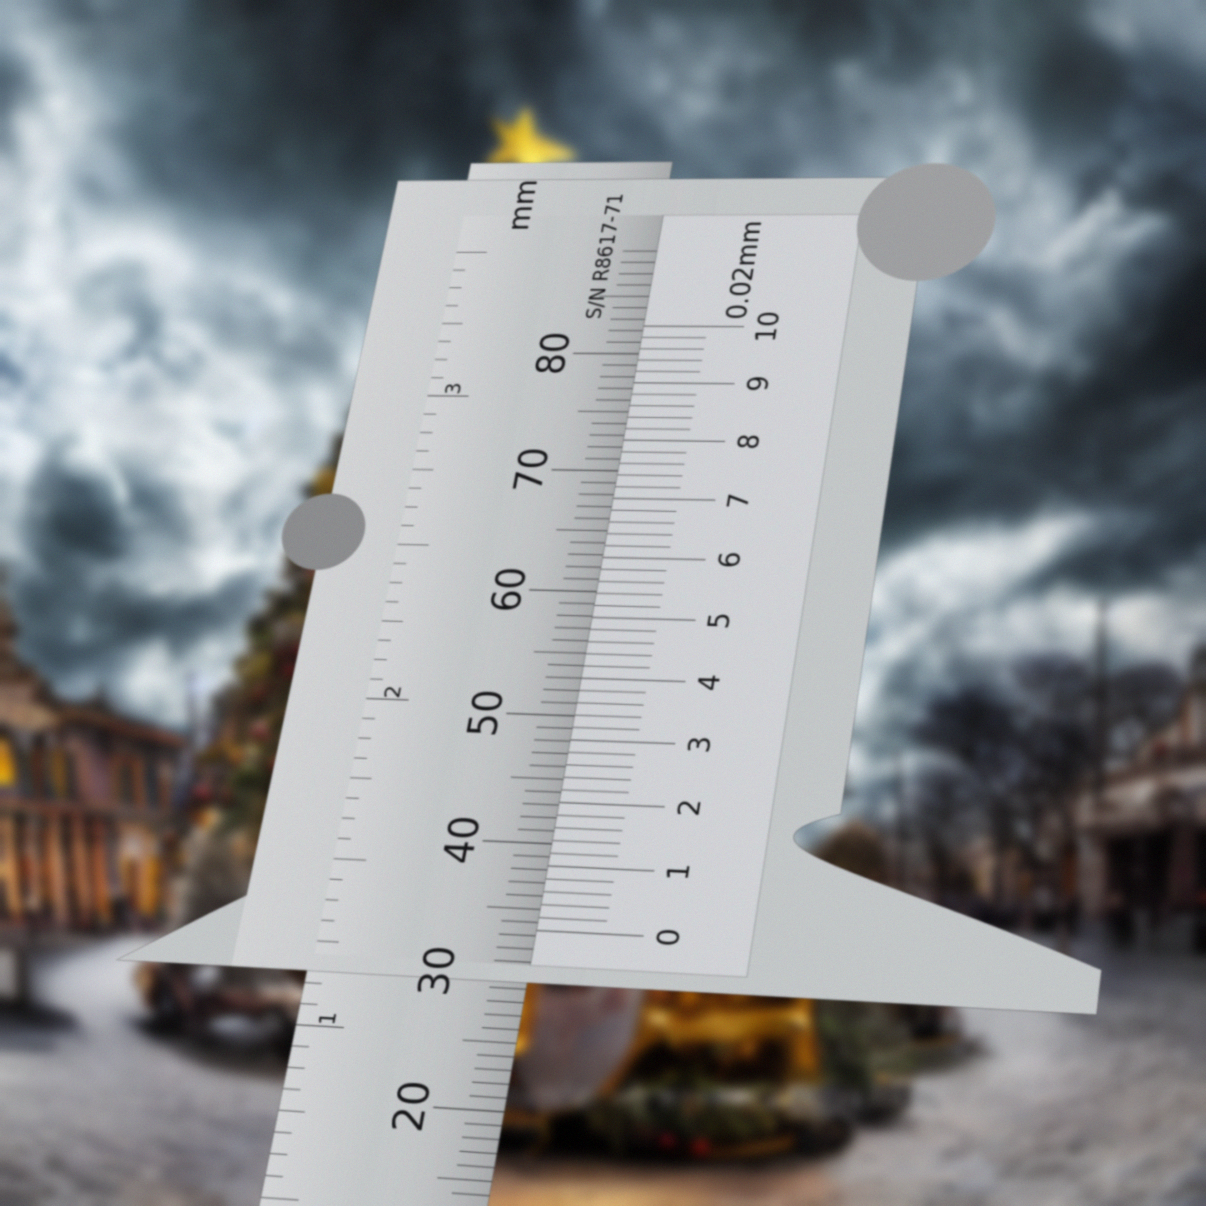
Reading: 33.4 mm
